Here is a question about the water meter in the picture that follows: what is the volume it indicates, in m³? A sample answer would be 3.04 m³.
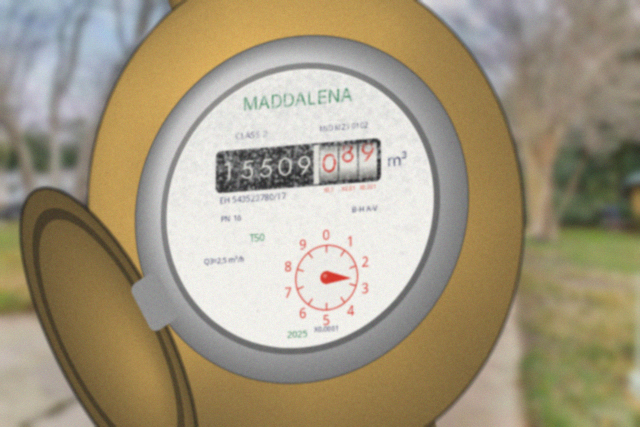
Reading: 15509.0892 m³
